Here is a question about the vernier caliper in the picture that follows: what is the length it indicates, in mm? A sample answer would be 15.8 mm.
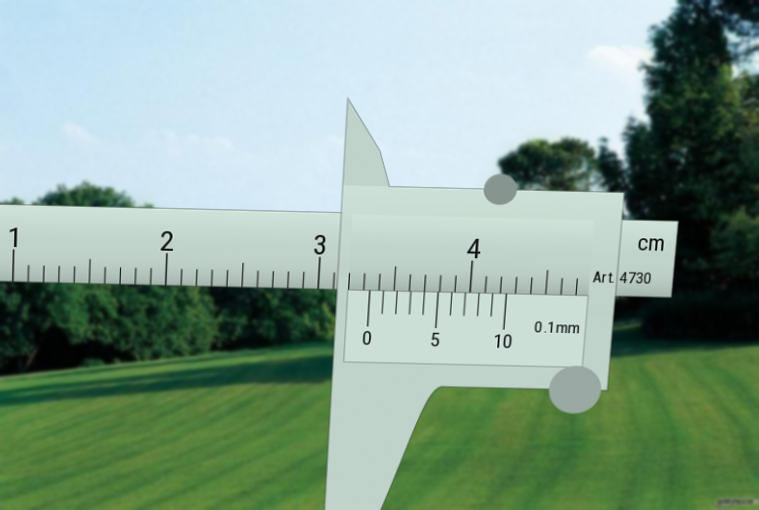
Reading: 33.4 mm
